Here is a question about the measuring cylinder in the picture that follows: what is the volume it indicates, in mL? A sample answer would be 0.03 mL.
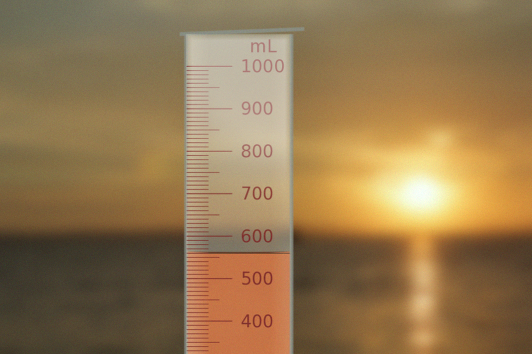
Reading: 560 mL
